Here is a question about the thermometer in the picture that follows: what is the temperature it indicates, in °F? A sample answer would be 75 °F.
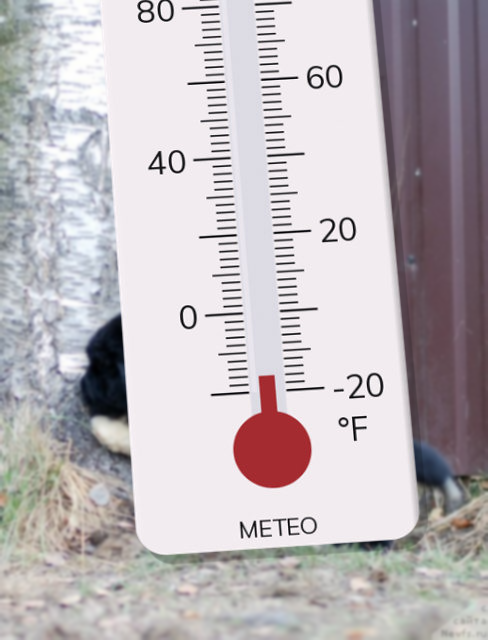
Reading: -16 °F
